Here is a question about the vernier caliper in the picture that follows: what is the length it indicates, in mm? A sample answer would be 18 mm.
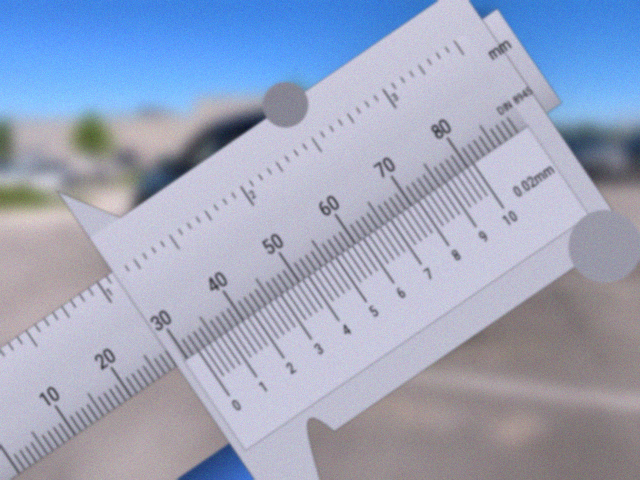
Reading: 32.0 mm
